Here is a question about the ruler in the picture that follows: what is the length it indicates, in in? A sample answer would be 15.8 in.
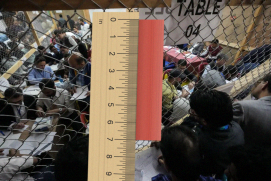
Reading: 7 in
